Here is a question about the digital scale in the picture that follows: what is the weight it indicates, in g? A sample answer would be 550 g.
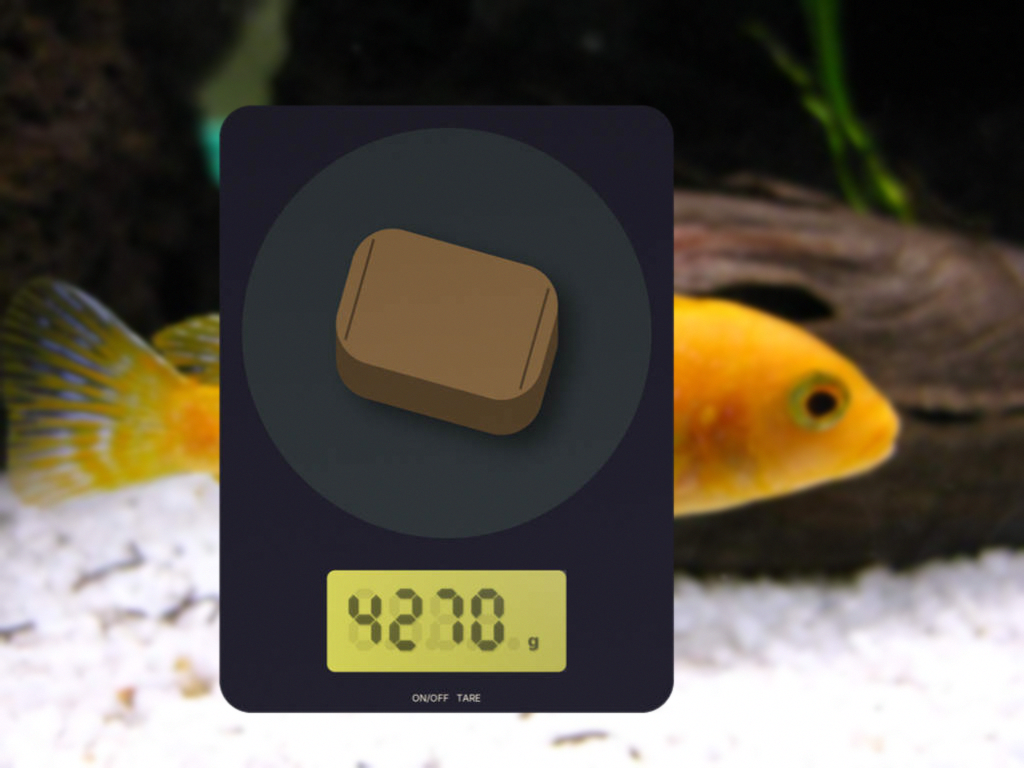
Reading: 4270 g
